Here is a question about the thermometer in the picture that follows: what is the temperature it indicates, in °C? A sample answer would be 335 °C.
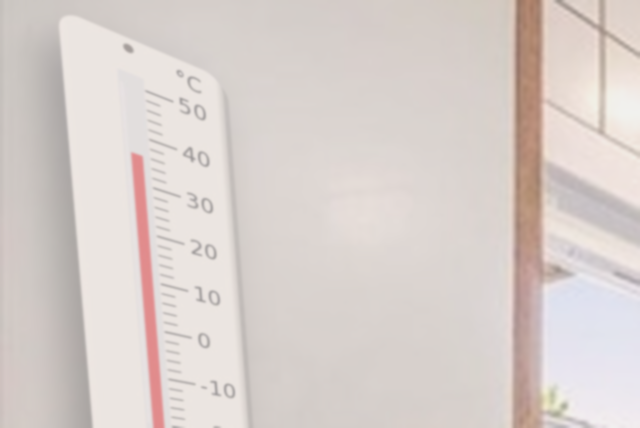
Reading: 36 °C
